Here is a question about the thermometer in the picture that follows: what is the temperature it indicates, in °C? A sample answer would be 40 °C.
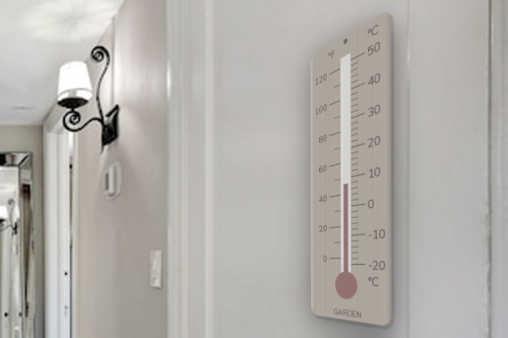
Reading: 8 °C
